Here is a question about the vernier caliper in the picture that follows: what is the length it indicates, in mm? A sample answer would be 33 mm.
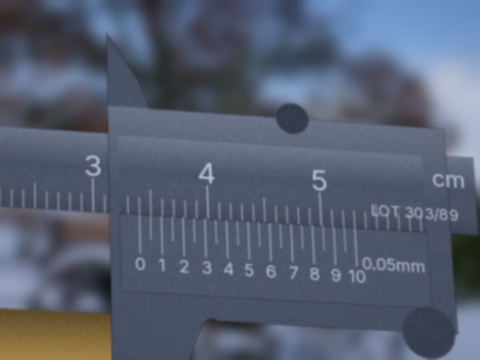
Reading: 34.0 mm
